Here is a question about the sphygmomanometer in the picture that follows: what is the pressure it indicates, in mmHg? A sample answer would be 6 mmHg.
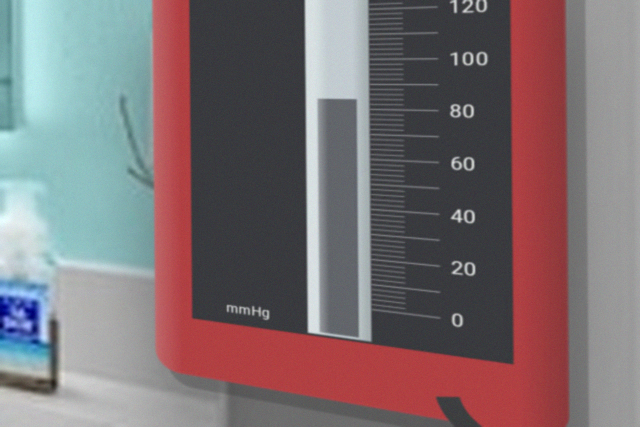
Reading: 84 mmHg
